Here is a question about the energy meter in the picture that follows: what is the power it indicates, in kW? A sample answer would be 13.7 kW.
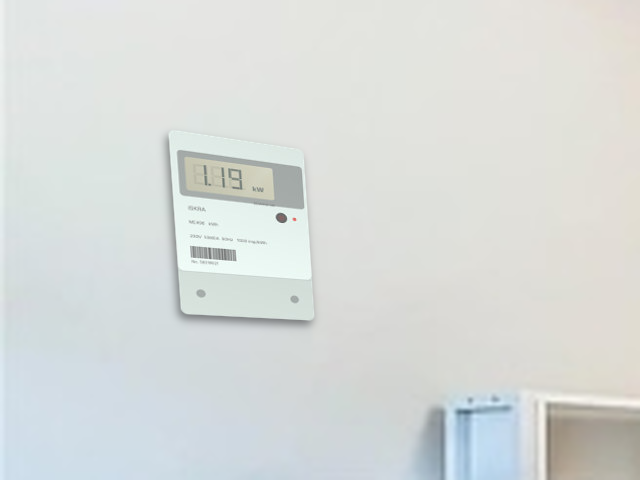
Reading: 1.19 kW
